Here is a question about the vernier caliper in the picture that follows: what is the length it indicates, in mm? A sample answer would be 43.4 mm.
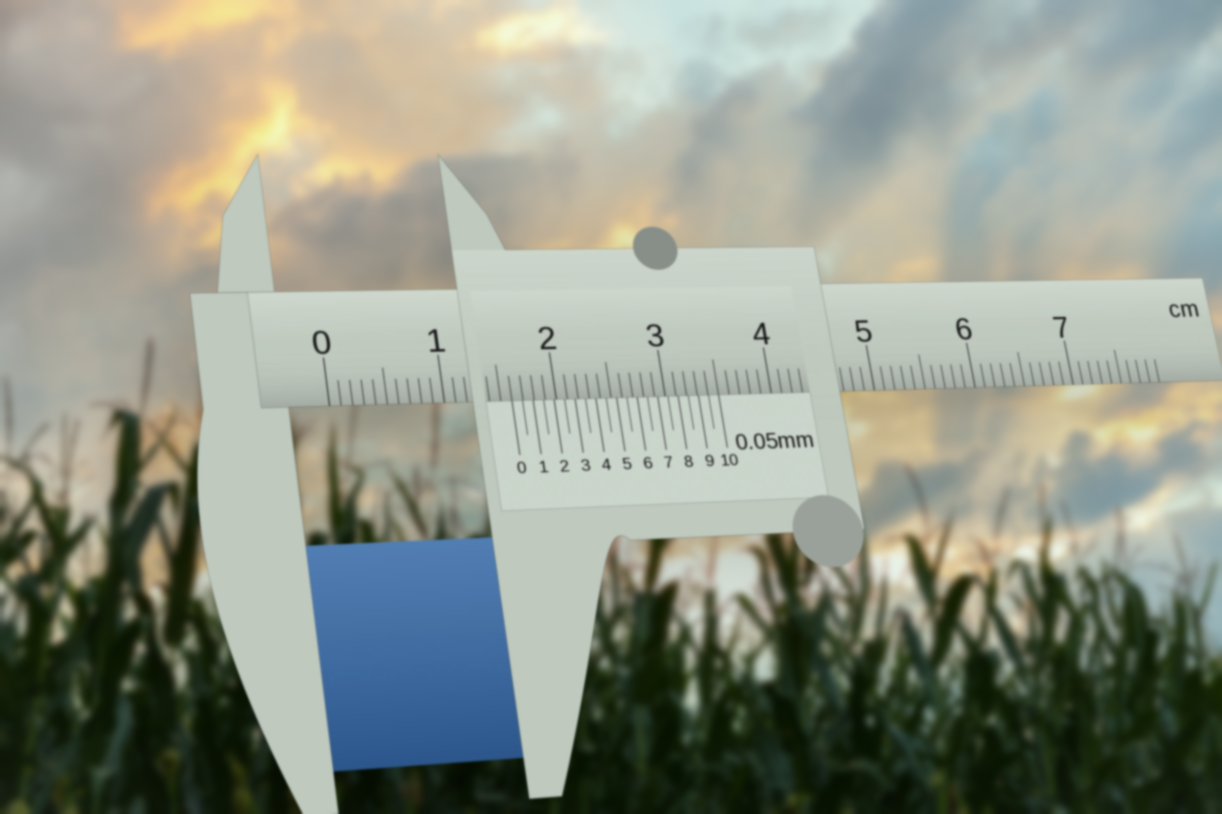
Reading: 16.0 mm
